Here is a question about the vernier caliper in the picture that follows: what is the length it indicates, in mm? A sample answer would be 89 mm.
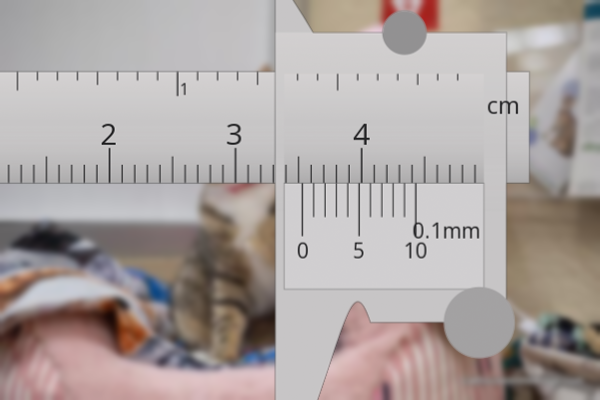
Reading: 35.3 mm
